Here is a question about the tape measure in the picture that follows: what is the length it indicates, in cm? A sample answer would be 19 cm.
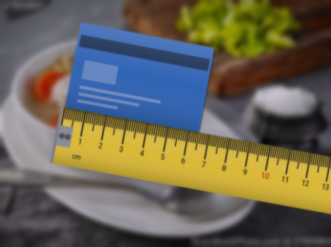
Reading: 6.5 cm
